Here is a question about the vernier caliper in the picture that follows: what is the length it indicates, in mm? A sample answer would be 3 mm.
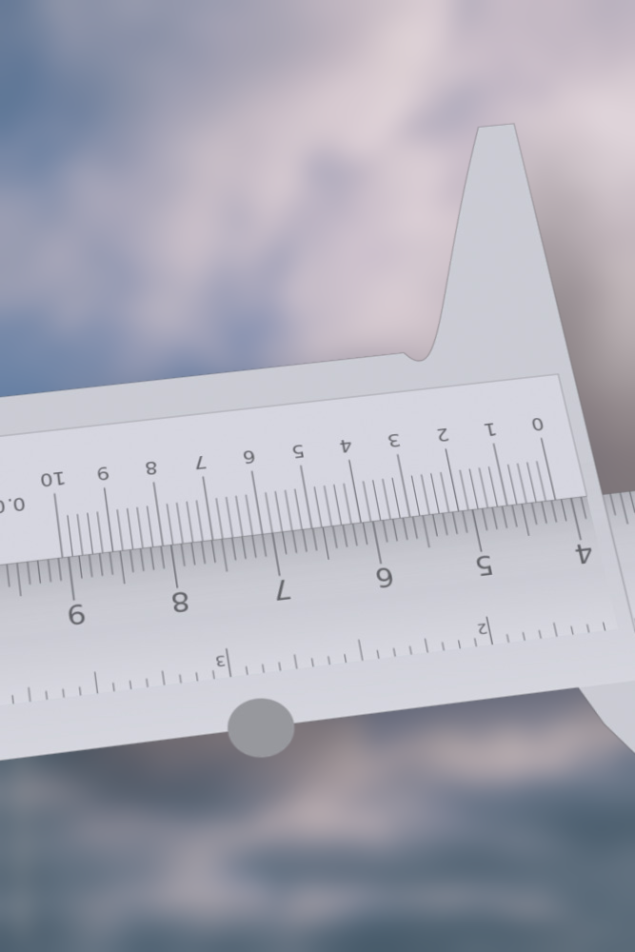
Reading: 41.6 mm
